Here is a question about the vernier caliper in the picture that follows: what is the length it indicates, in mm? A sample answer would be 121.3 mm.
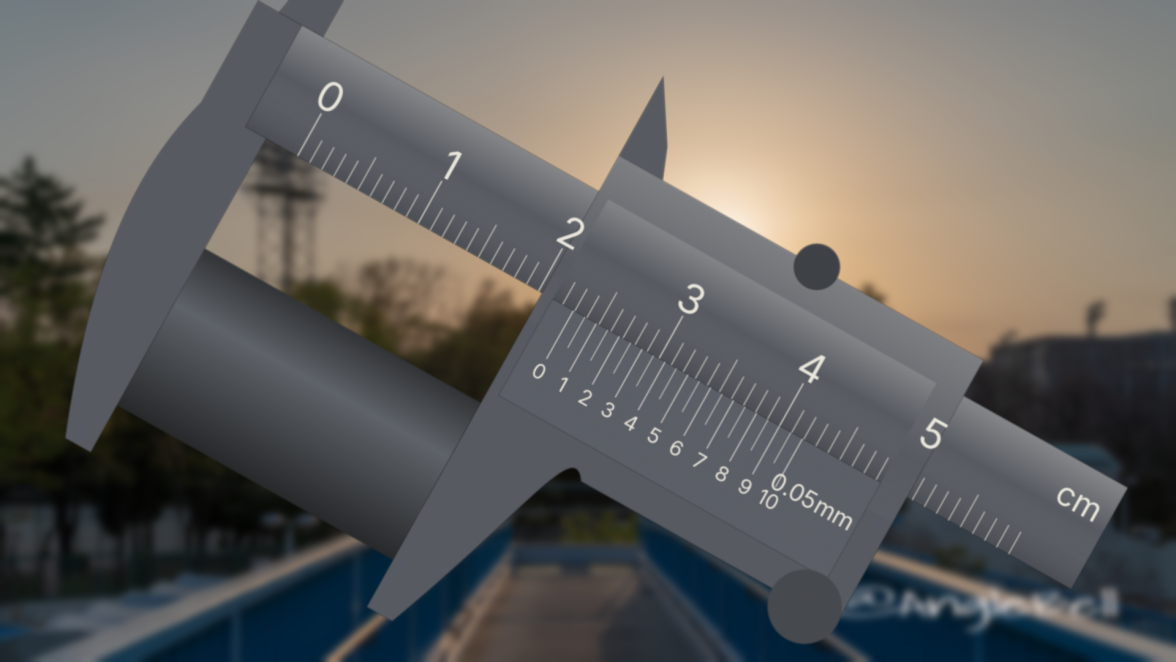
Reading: 22.9 mm
